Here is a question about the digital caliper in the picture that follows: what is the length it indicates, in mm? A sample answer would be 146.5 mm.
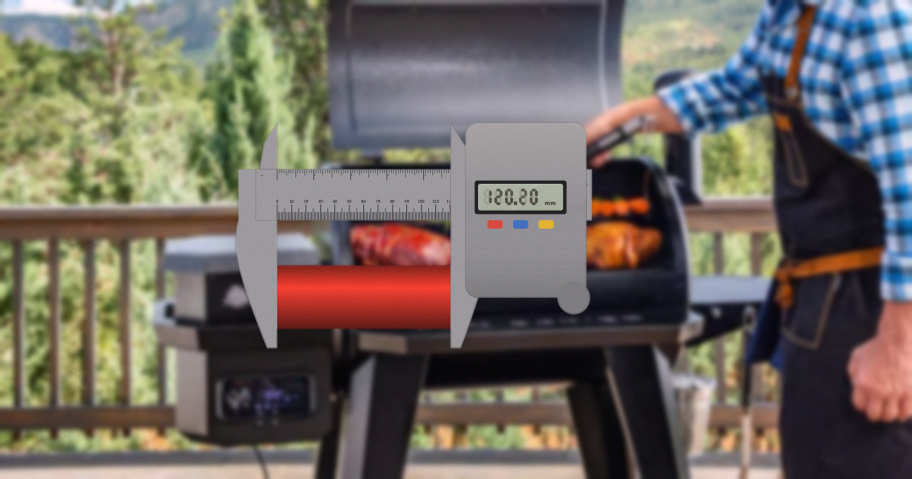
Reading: 120.20 mm
